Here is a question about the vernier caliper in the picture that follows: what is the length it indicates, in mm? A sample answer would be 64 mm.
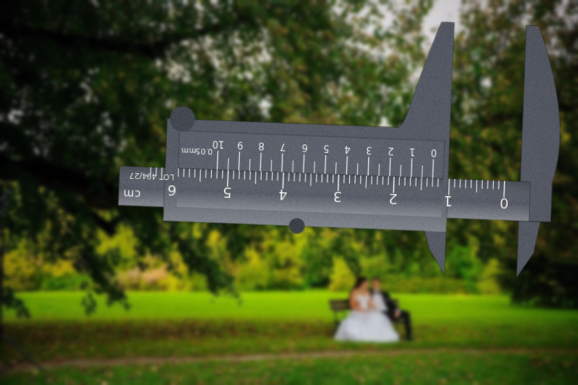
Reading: 13.0 mm
